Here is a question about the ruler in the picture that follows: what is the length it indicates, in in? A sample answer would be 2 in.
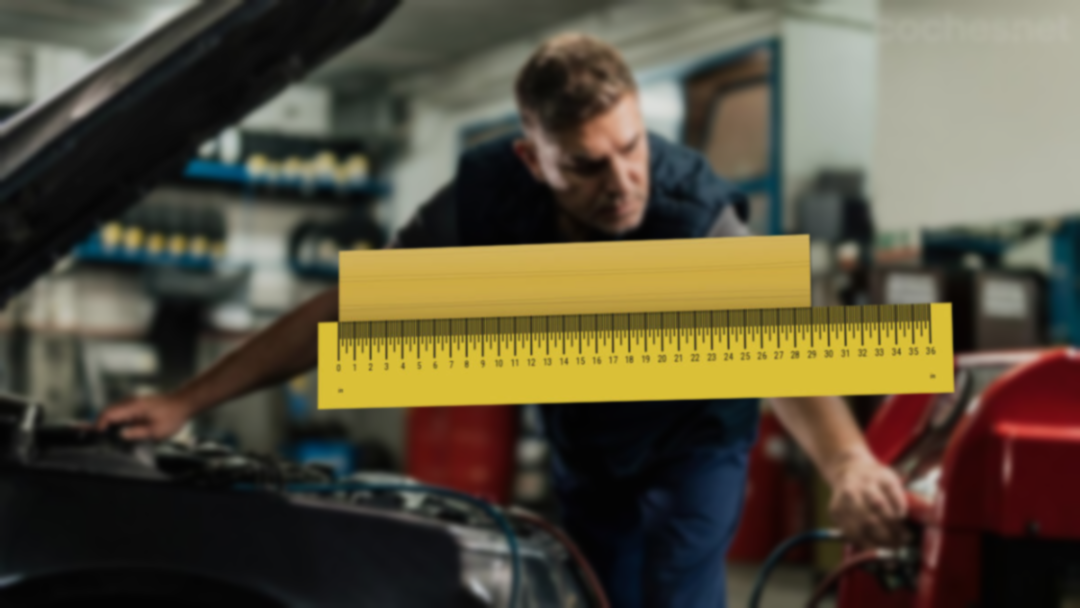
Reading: 29 in
